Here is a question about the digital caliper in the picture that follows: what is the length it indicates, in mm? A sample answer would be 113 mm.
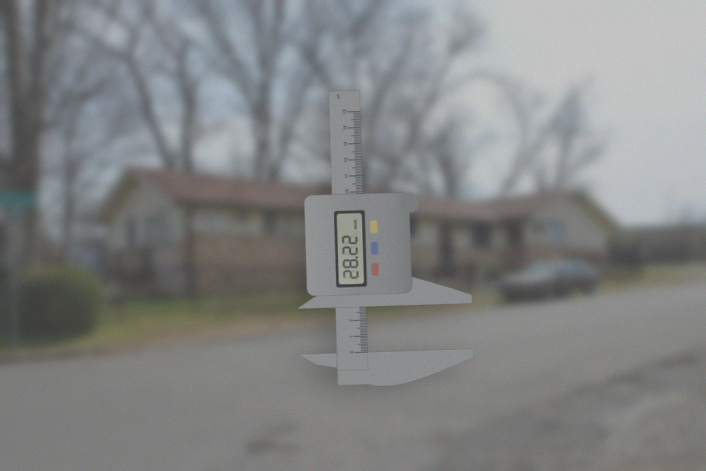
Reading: 28.22 mm
